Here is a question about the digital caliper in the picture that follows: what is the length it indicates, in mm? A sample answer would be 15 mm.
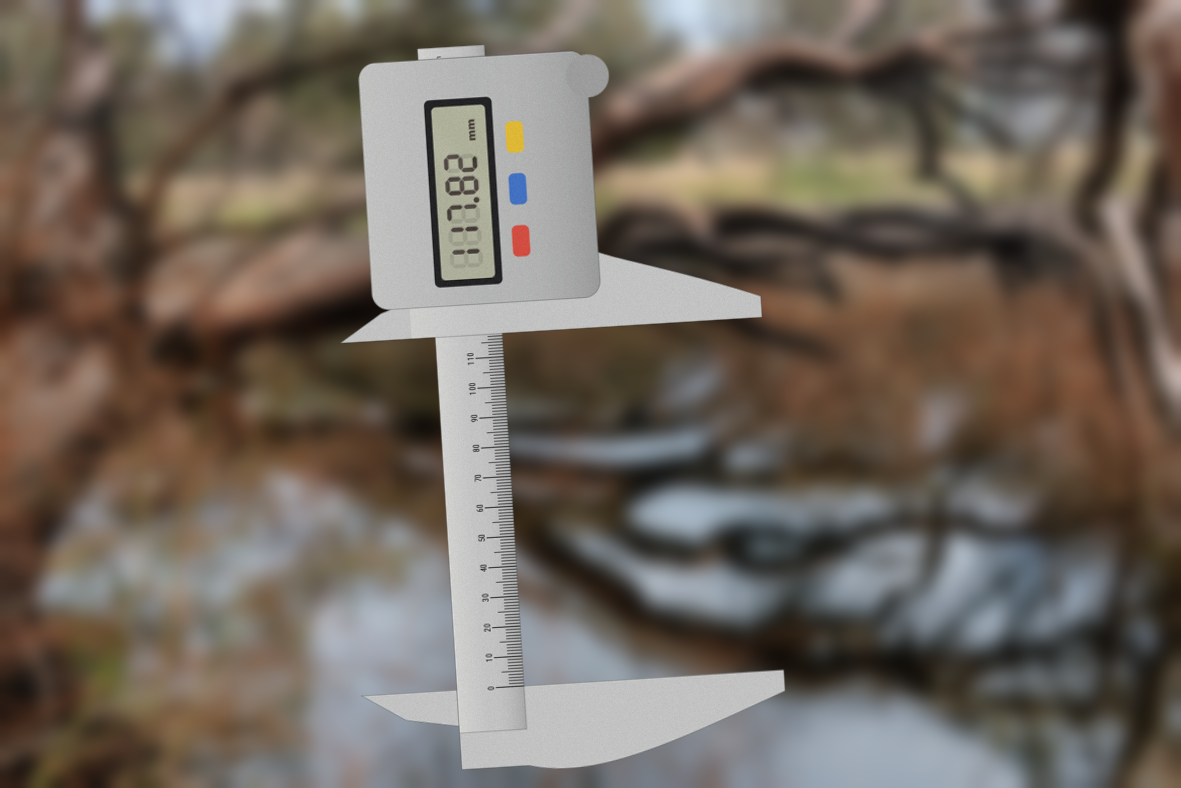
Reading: 117.82 mm
